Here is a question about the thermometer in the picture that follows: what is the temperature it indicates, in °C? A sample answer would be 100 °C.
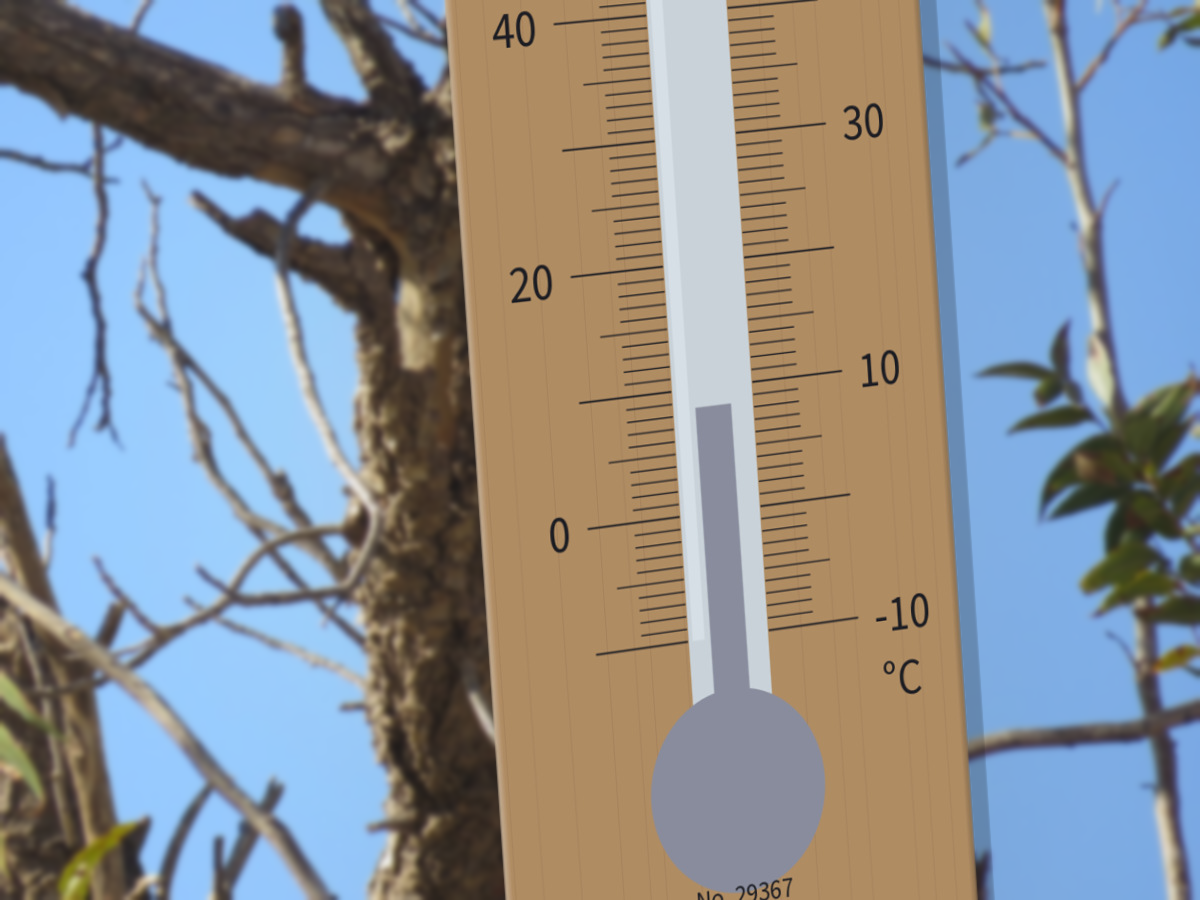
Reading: 8.5 °C
